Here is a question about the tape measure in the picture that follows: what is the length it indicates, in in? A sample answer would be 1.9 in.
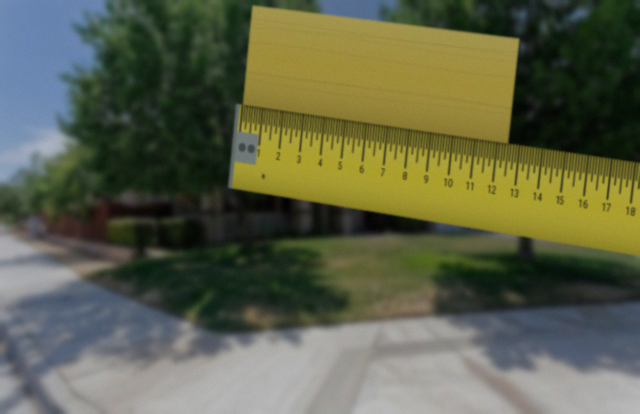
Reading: 12.5 in
